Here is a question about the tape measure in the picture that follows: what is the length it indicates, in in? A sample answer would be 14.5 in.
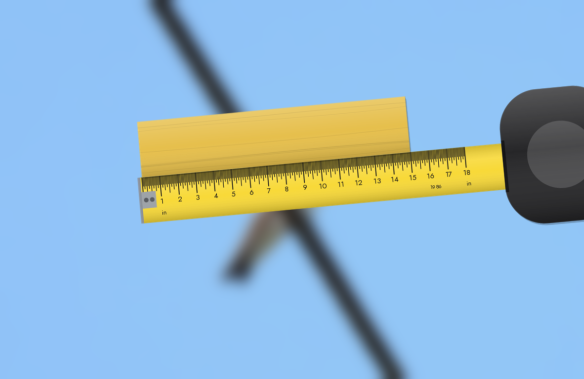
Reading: 15 in
